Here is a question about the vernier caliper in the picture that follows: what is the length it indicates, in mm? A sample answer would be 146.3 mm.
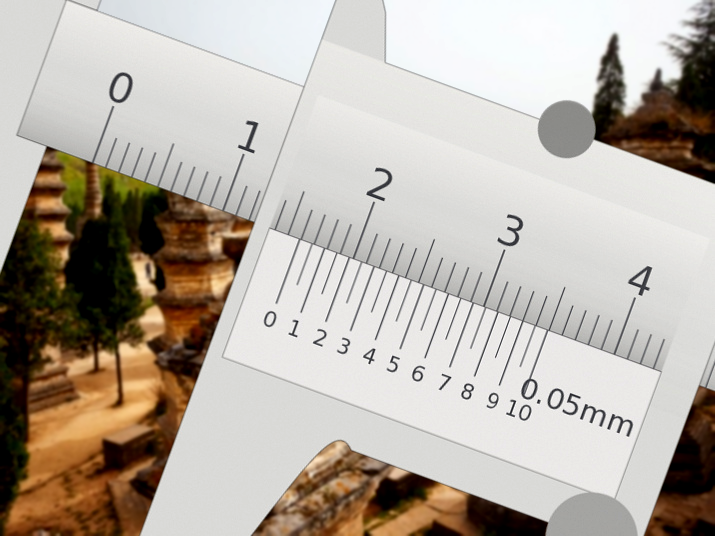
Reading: 15.9 mm
